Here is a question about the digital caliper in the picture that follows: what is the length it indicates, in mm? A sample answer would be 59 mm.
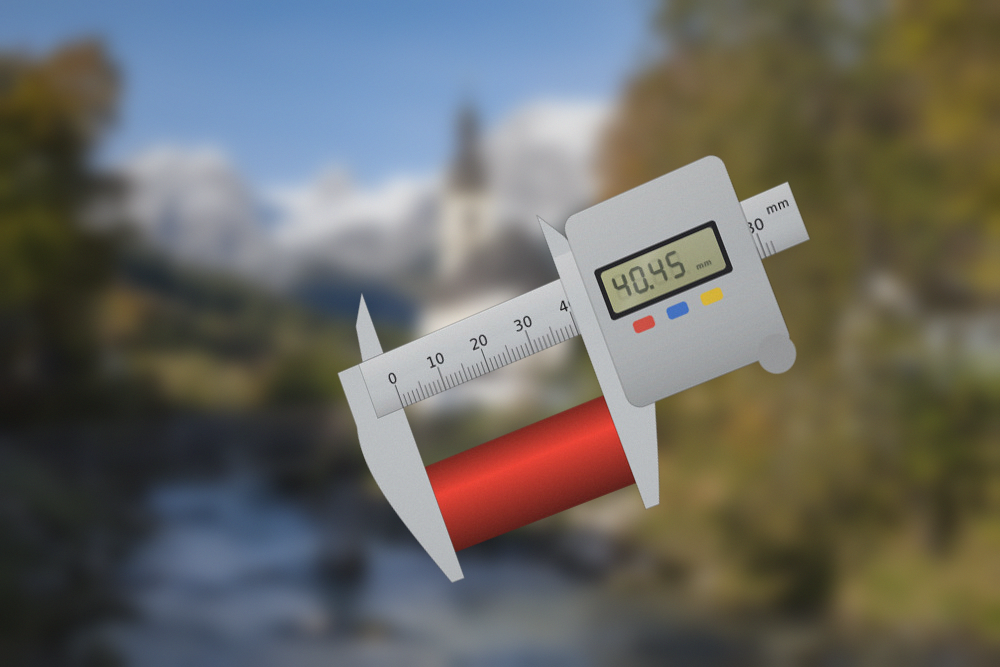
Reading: 40.45 mm
